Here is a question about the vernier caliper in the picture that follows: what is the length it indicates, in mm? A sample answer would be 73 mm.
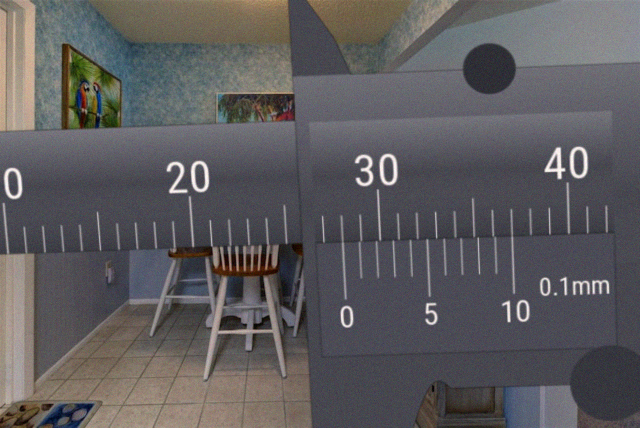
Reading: 28.0 mm
